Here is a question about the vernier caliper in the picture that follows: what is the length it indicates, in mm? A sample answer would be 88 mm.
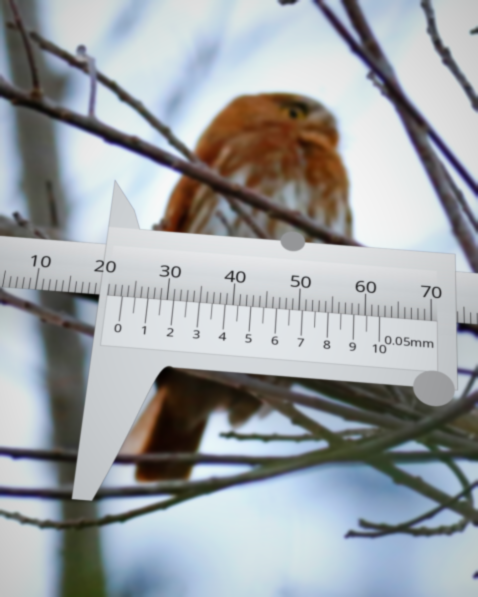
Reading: 23.2 mm
